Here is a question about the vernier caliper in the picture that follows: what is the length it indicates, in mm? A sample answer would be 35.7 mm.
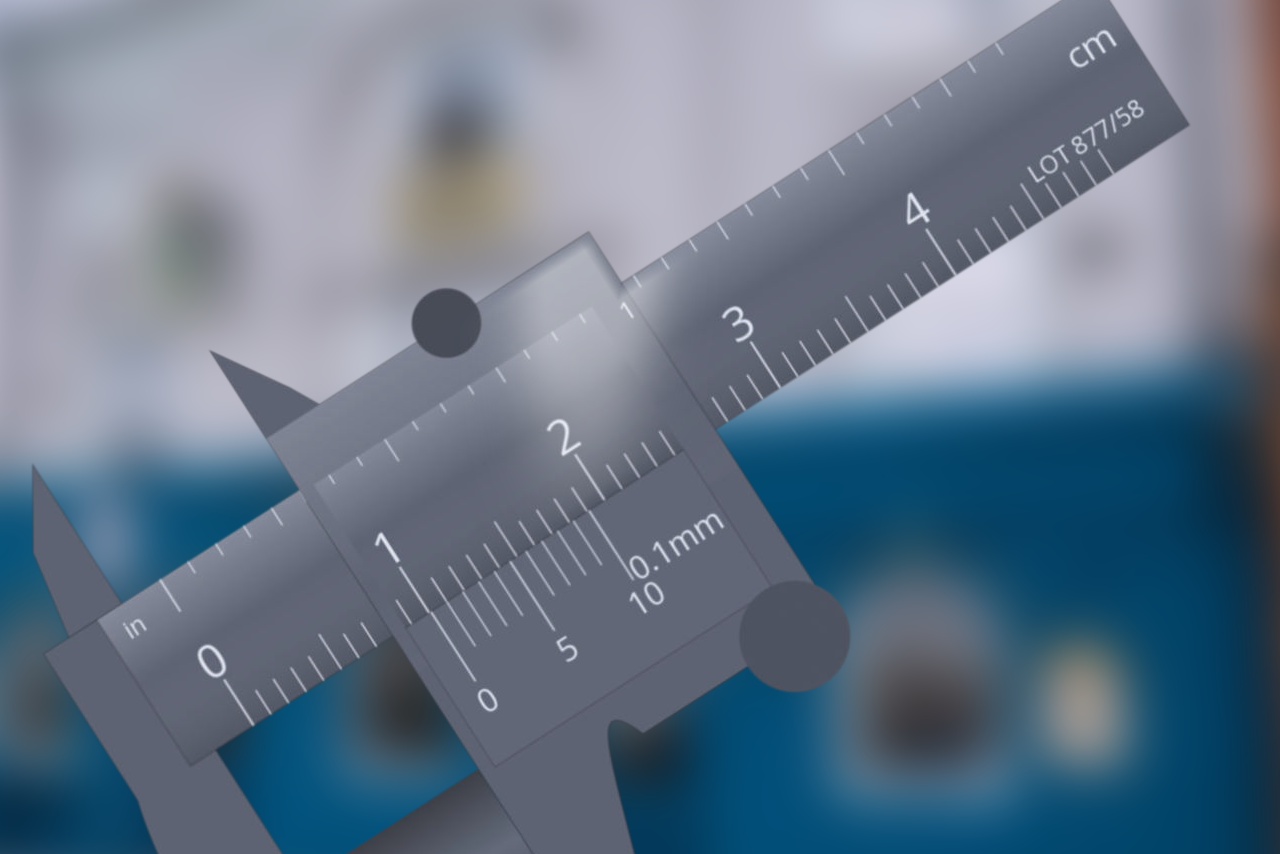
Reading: 10.1 mm
